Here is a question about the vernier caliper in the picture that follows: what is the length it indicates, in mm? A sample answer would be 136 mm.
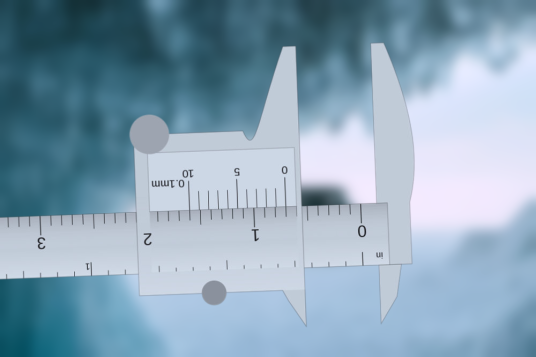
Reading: 7.0 mm
